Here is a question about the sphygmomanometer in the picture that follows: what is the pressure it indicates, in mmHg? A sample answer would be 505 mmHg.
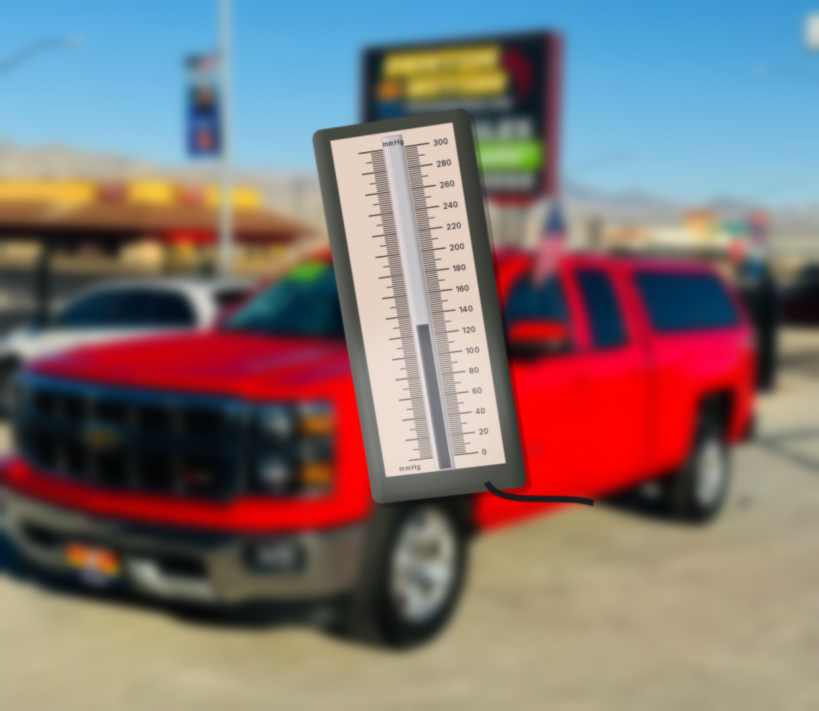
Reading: 130 mmHg
